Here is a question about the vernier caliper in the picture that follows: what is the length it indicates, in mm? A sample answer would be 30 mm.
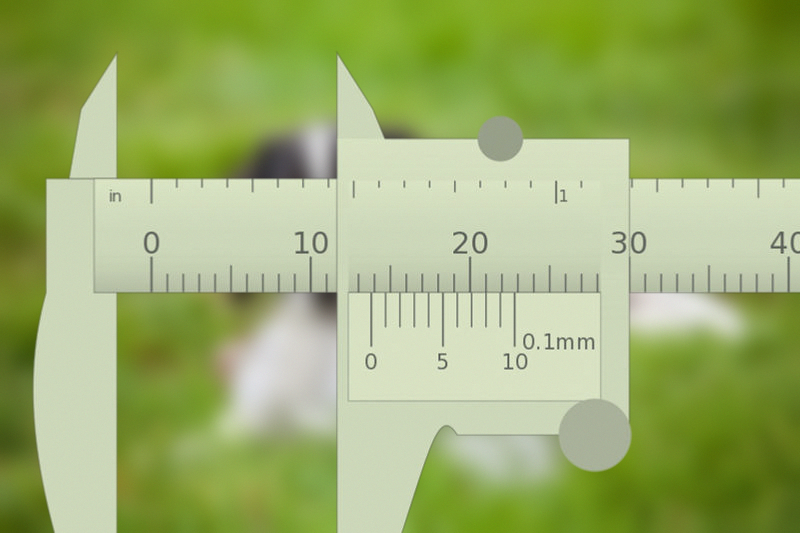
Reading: 13.8 mm
